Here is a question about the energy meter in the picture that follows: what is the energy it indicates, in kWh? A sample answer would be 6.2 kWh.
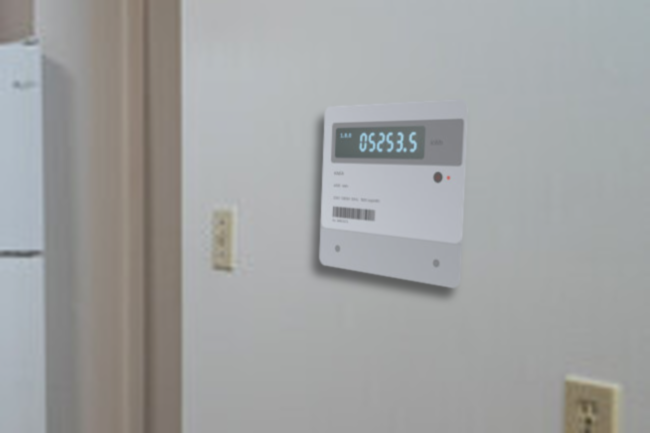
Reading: 5253.5 kWh
